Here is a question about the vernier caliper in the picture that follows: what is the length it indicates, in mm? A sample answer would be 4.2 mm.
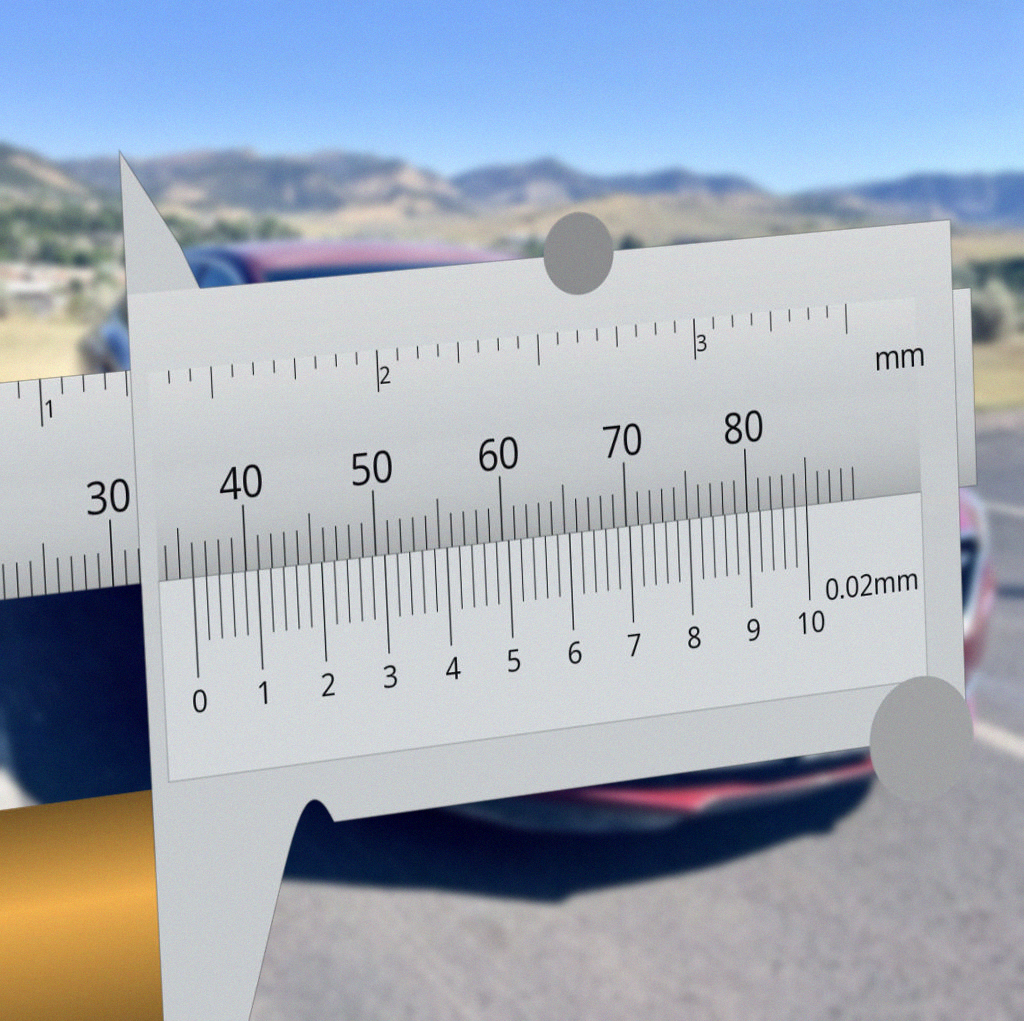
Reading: 36.0 mm
